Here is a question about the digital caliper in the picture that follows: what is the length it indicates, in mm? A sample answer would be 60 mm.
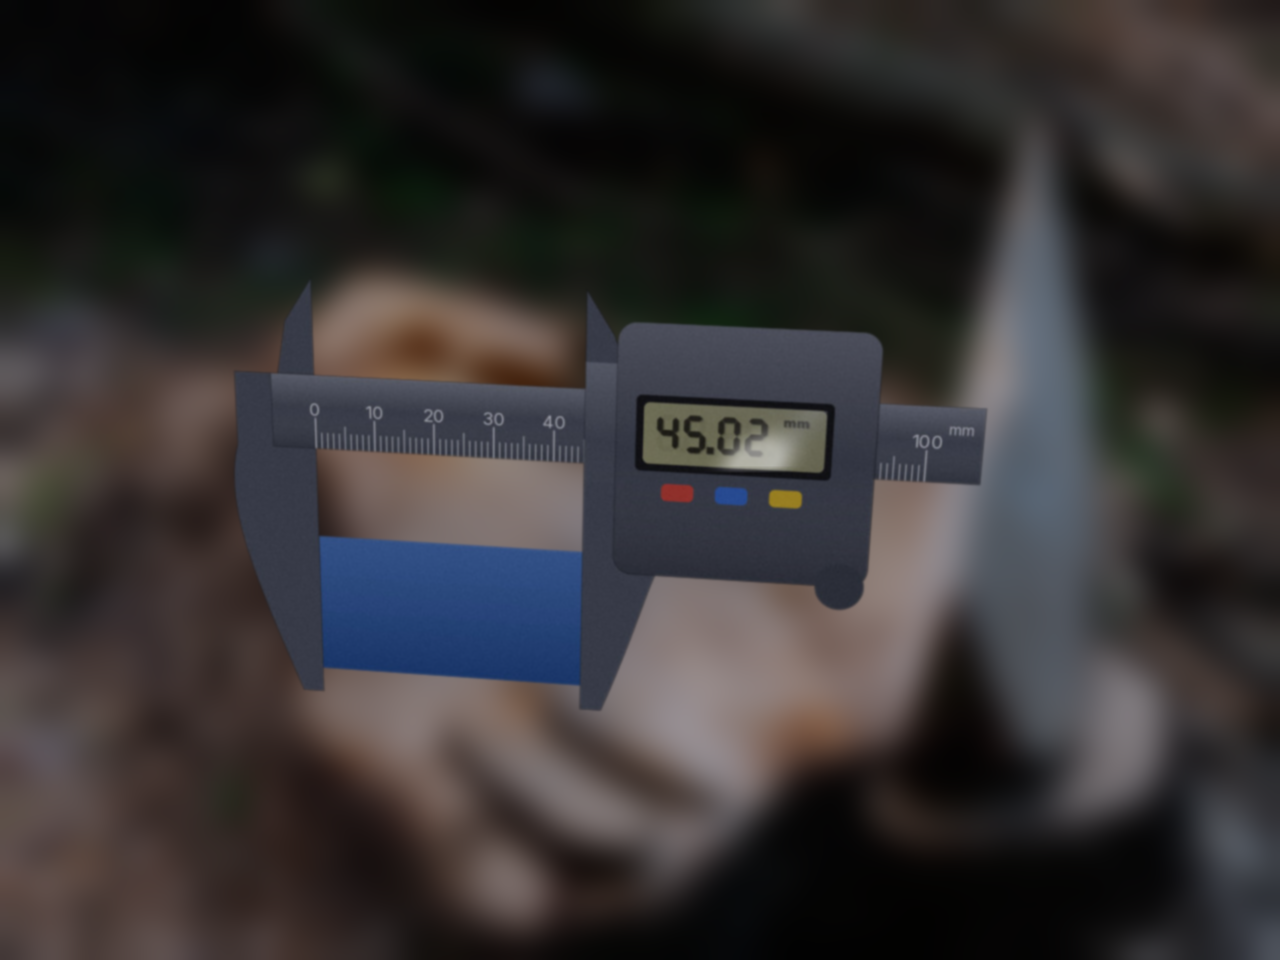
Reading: 45.02 mm
